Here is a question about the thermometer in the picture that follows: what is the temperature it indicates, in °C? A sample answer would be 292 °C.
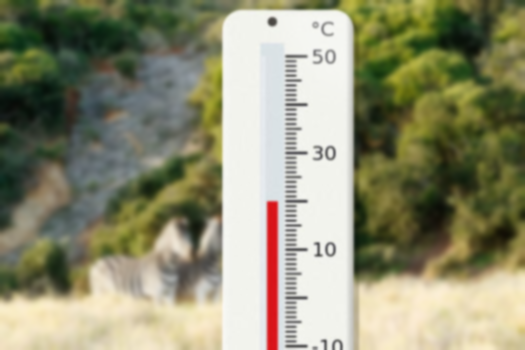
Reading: 20 °C
